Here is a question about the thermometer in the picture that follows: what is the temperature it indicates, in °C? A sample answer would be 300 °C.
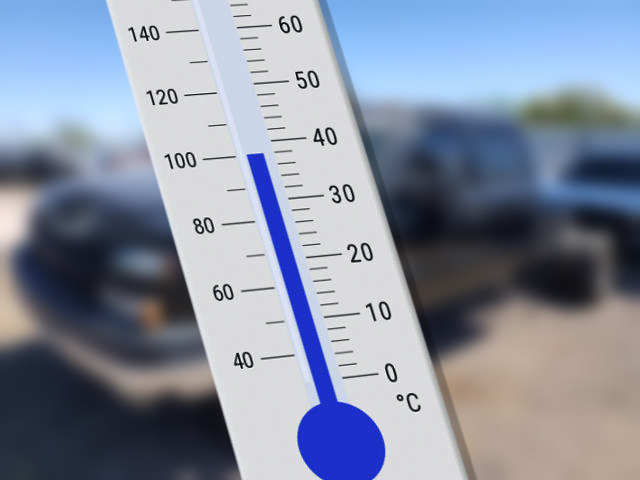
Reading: 38 °C
